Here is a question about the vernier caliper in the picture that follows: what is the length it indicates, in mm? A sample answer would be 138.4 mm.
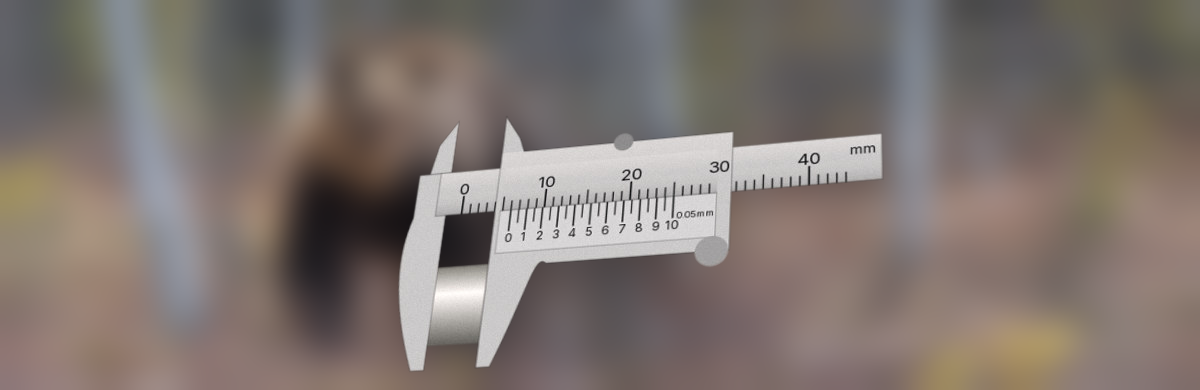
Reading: 6.0 mm
